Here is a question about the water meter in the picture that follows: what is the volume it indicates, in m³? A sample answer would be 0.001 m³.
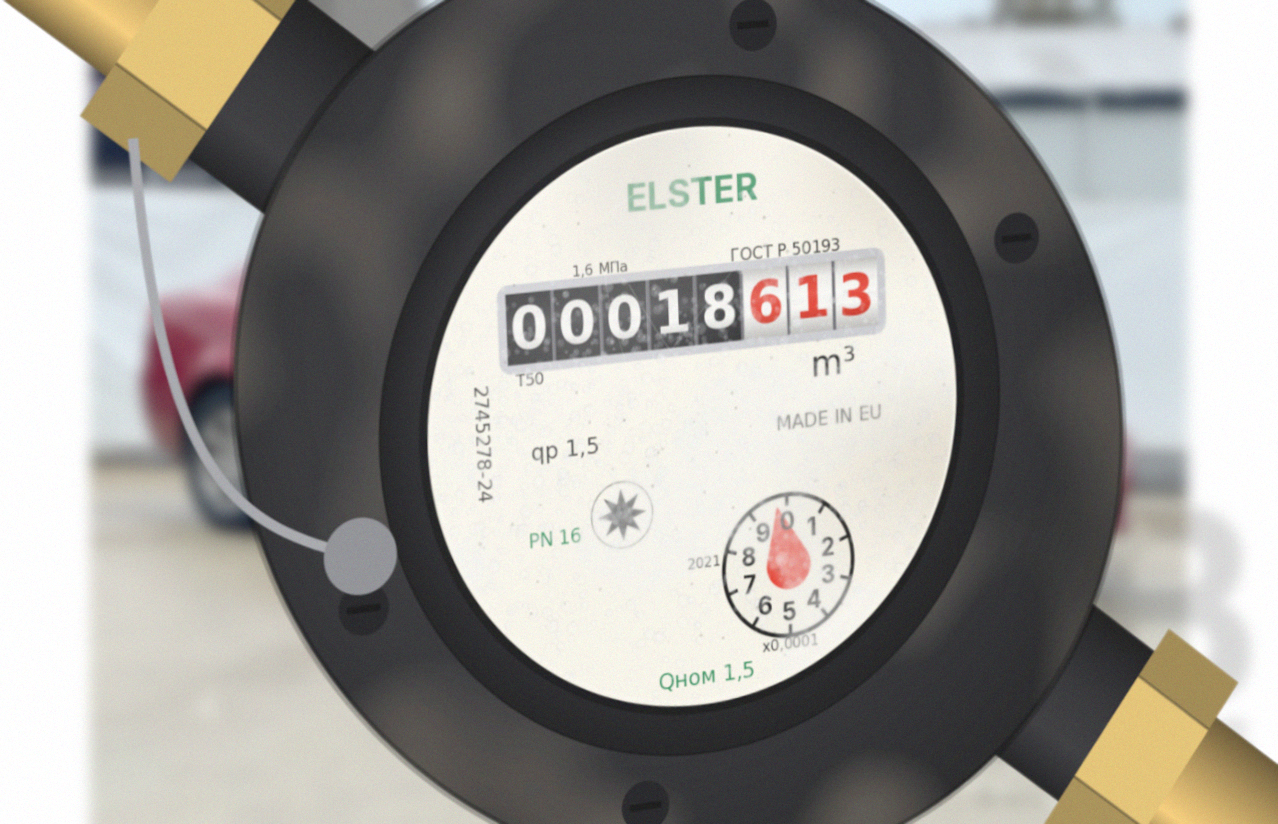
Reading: 18.6129 m³
